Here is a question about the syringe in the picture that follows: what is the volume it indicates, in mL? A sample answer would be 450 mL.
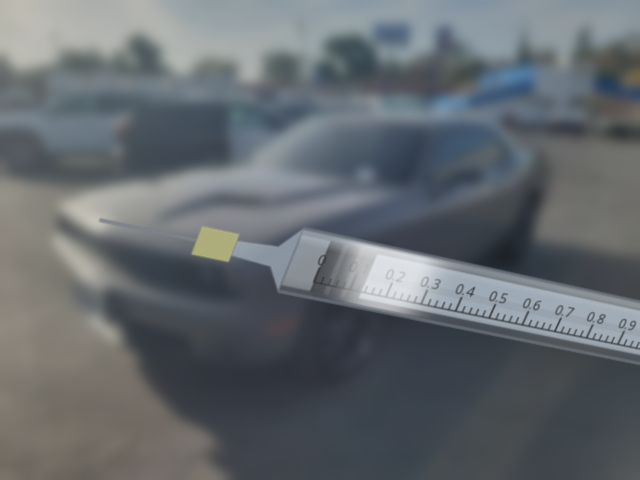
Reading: 0 mL
